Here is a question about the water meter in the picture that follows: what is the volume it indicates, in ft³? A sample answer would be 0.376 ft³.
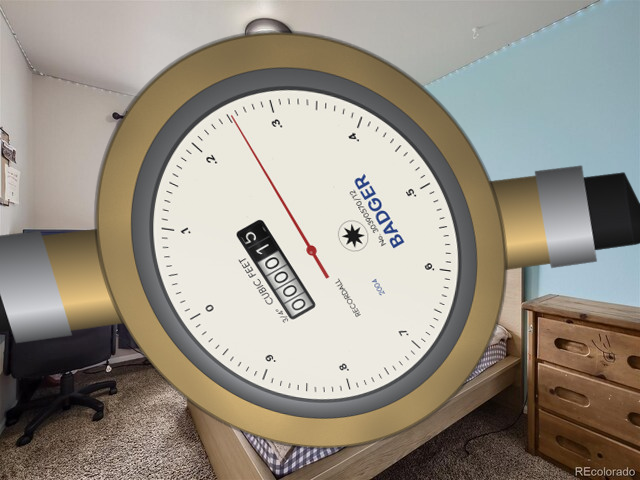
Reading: 15.25 ft³
